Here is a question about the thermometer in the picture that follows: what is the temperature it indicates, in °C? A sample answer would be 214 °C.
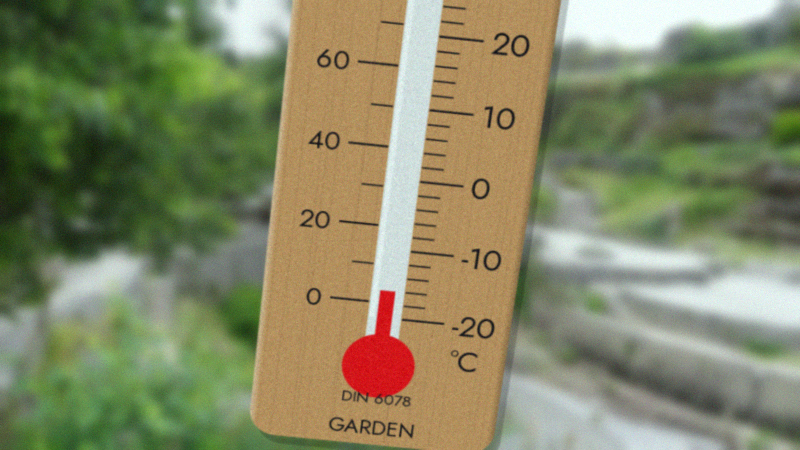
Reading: -16 °C
